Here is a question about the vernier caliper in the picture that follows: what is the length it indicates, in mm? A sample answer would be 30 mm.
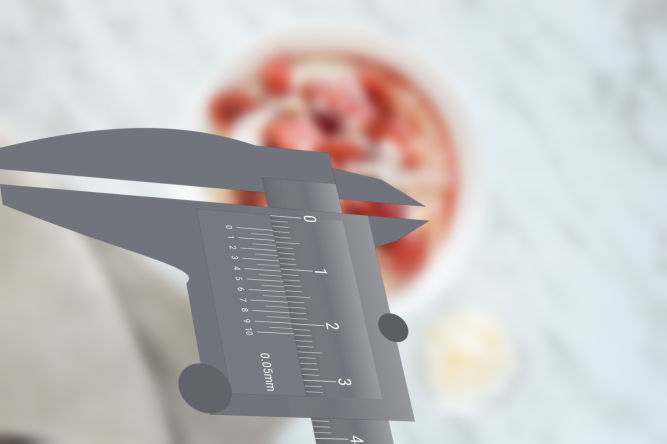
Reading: 2.8 mm
